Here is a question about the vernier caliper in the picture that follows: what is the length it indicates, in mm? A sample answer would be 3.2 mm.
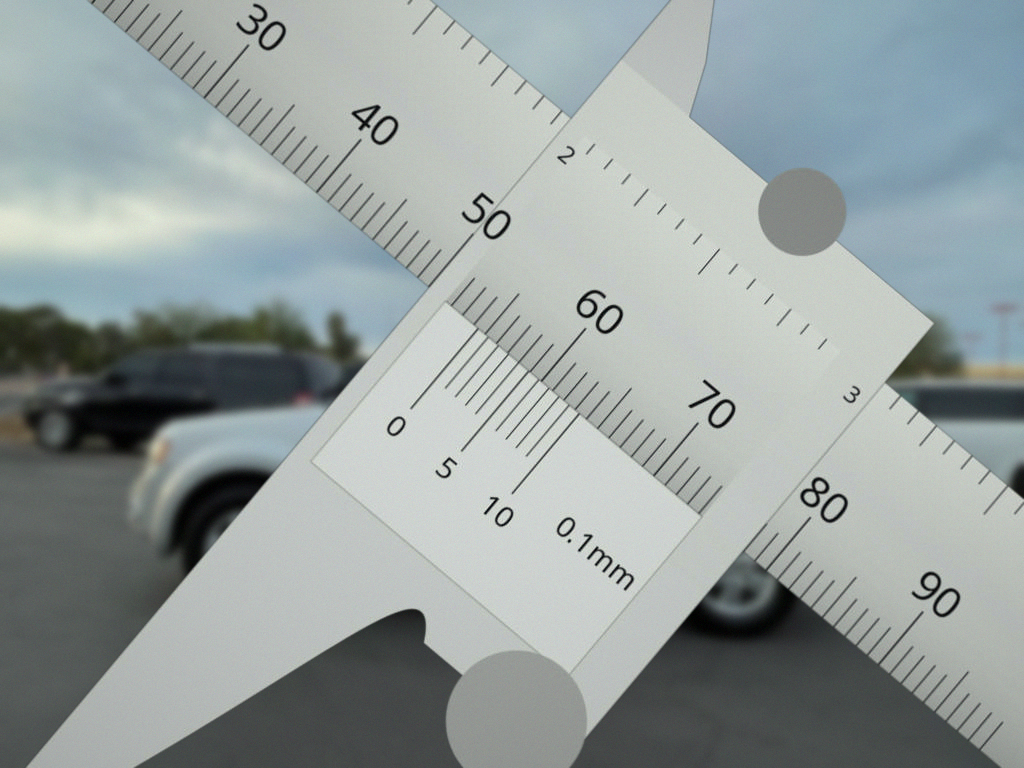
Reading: 54.4 mm
